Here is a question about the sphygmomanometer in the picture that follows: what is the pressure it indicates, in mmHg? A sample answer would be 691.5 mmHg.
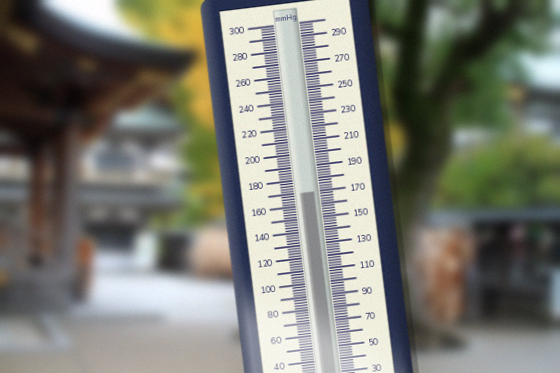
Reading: 170 mmHg
